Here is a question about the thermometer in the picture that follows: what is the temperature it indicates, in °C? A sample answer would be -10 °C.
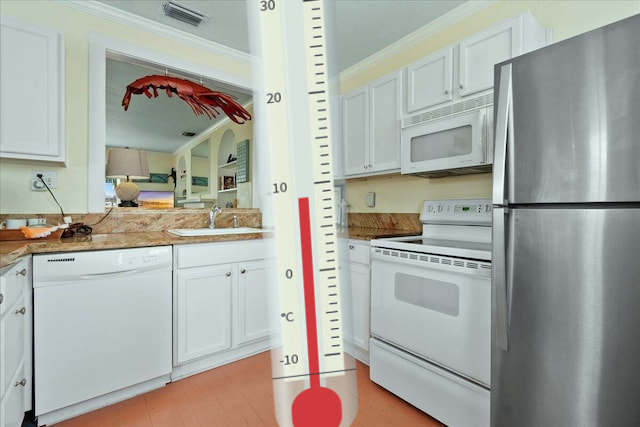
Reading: 8.5 °C
